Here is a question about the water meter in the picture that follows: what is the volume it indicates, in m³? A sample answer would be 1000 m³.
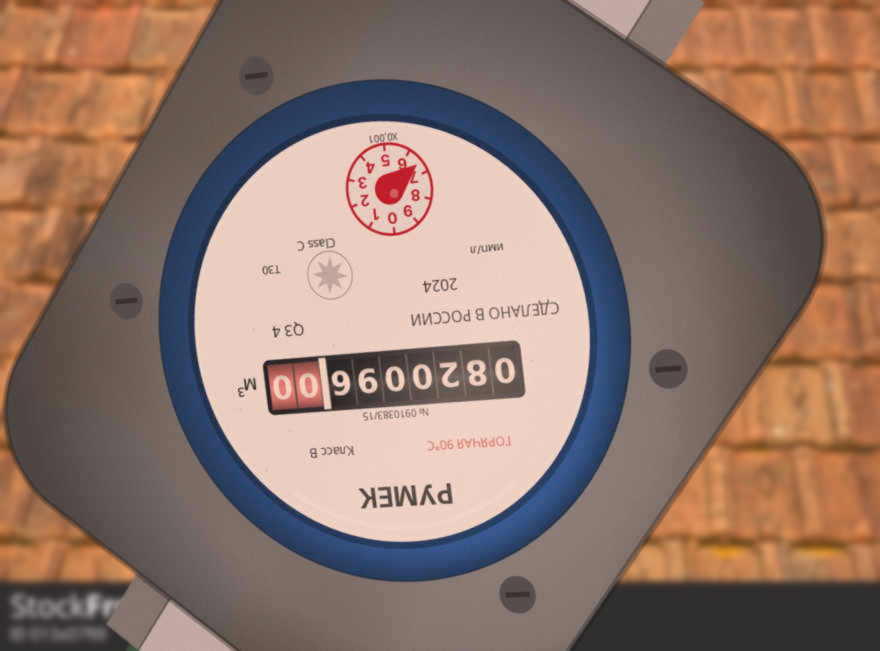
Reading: 820096.006 m³
